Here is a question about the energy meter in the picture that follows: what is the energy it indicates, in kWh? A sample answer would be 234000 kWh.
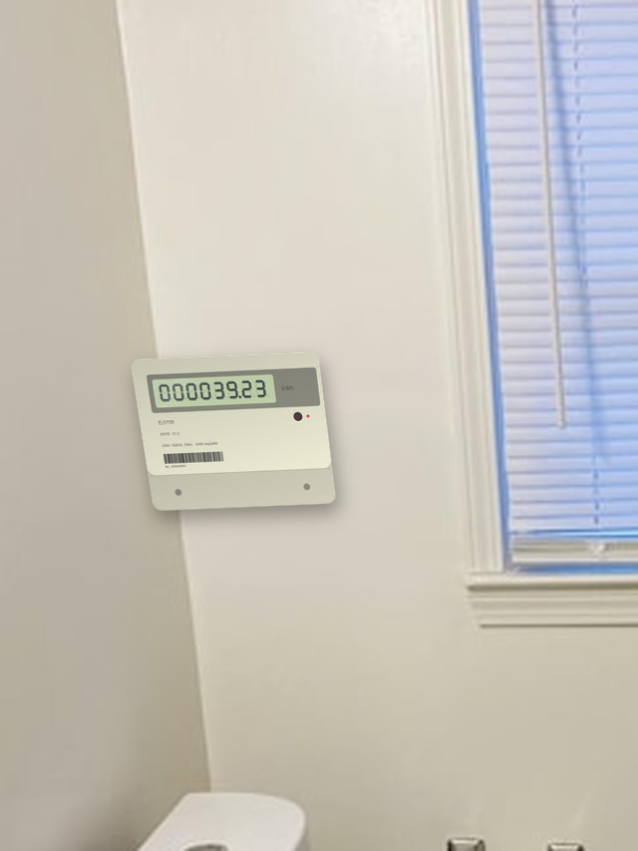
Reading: 39.23 kWh
